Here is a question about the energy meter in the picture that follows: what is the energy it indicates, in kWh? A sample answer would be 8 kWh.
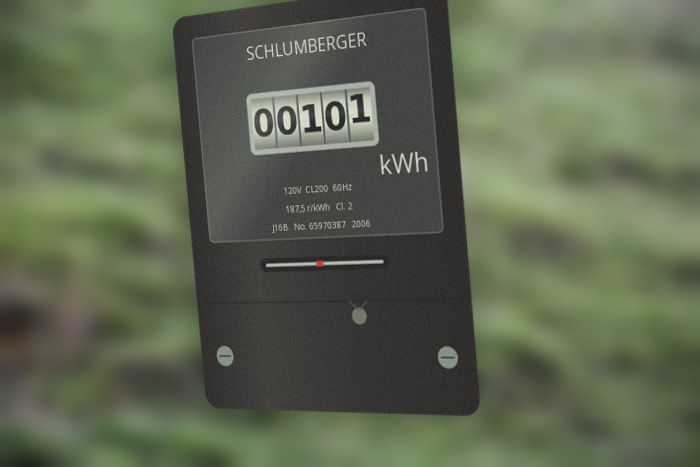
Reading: 101 kWh
